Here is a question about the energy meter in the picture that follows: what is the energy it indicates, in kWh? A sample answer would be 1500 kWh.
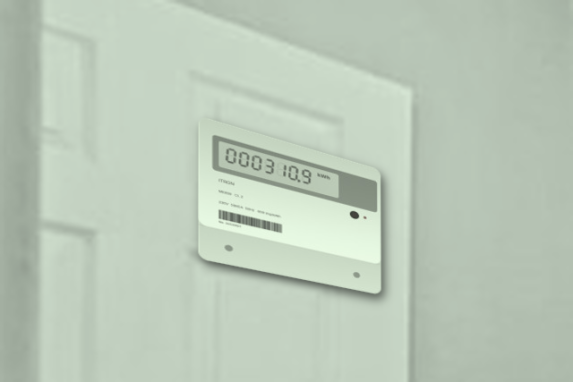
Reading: 310.9 kWh
